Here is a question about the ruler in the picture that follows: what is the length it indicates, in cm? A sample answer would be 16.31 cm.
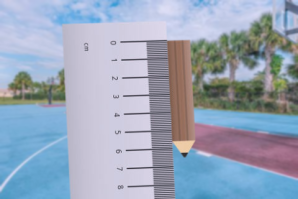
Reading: 6.5 cm
